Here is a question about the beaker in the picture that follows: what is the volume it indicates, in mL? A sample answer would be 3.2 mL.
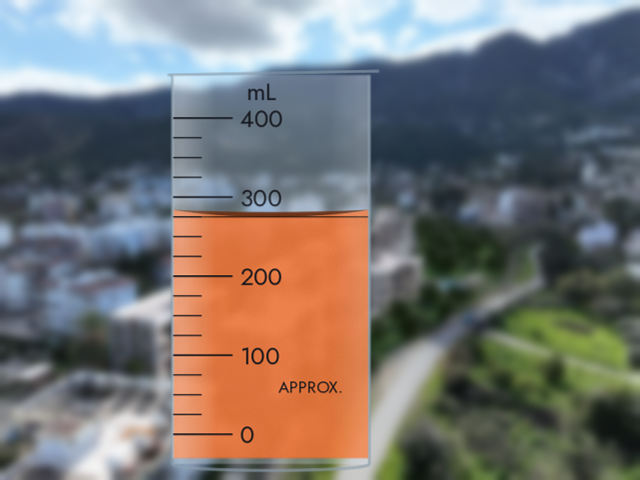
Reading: 275 mL
